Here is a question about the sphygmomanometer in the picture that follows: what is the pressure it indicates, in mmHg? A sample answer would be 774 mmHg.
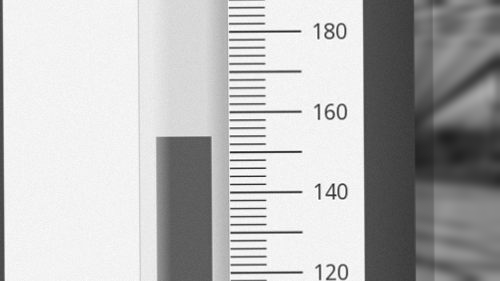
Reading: 154 mmHg
